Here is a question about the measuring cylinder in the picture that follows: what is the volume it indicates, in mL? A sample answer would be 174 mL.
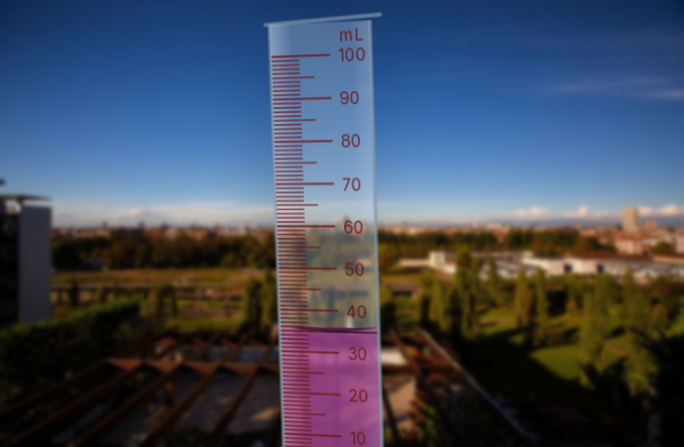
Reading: 35 mL
